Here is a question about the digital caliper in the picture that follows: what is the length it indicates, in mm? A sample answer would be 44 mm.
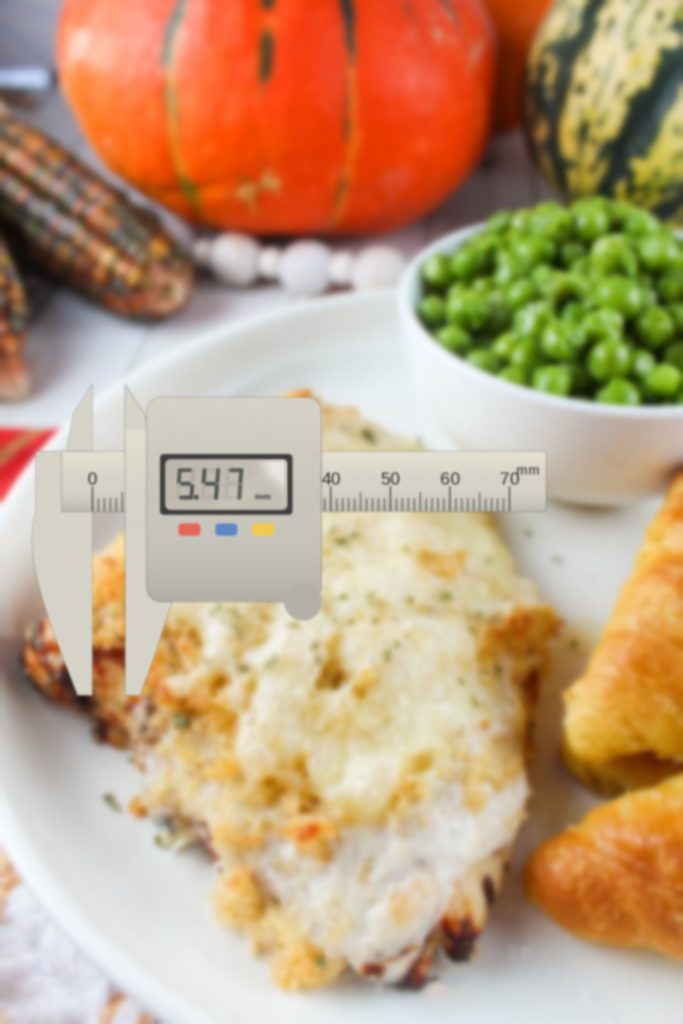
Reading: 5.47 mm
